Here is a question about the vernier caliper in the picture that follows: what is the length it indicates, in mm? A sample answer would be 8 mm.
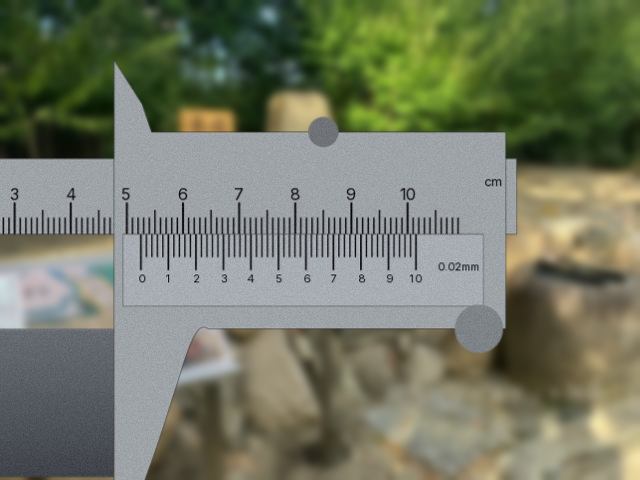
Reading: 52.5 mm
